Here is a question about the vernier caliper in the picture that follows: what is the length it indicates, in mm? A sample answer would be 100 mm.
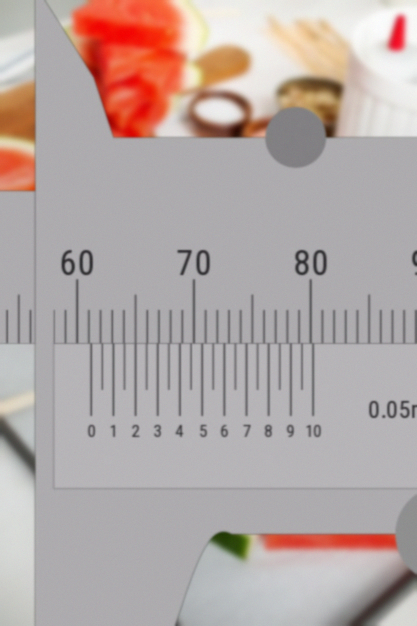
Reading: 61.2 mm
